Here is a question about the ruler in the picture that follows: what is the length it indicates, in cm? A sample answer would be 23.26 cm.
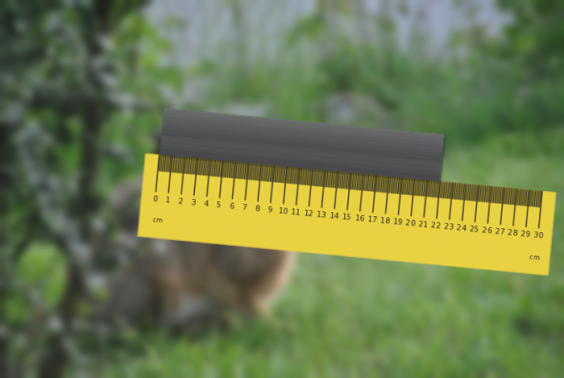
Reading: 22 cm
